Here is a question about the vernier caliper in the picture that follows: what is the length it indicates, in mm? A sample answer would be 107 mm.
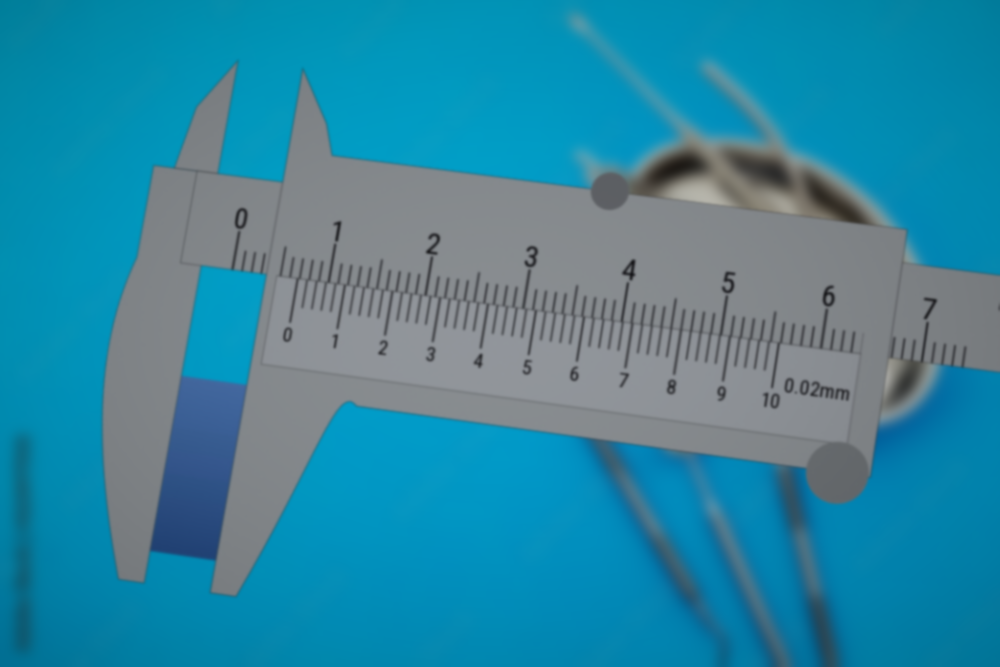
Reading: 6.8 mm
